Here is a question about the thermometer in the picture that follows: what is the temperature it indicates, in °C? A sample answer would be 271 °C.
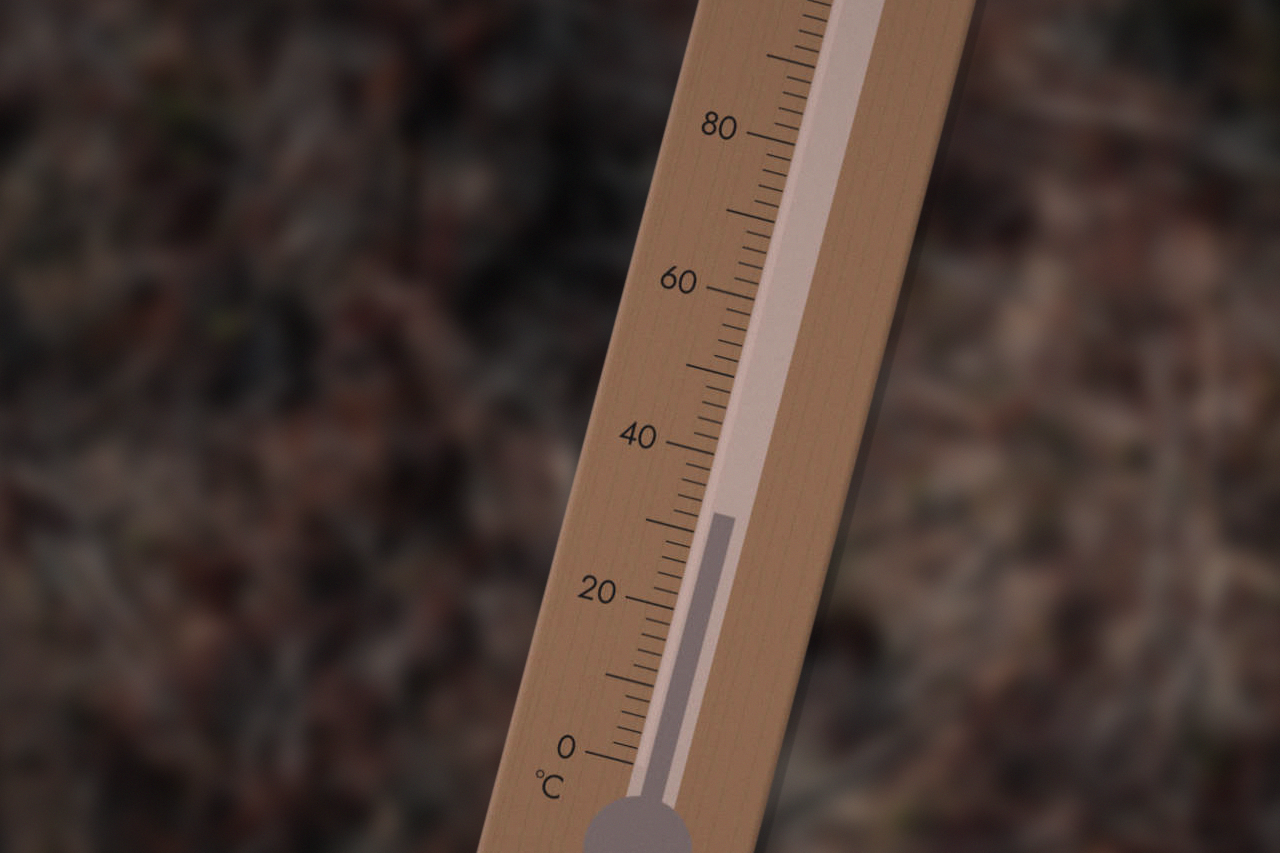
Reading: 33 °C
